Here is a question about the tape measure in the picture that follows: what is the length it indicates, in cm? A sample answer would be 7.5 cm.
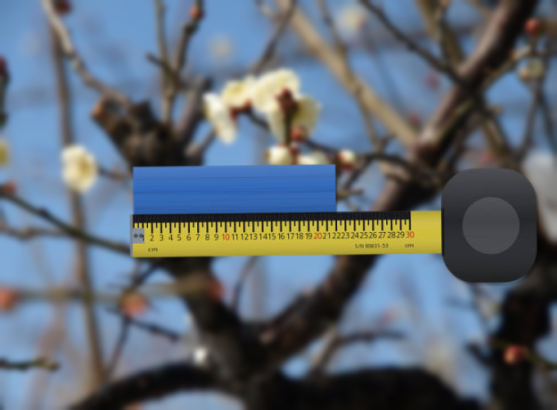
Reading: 22 cm
